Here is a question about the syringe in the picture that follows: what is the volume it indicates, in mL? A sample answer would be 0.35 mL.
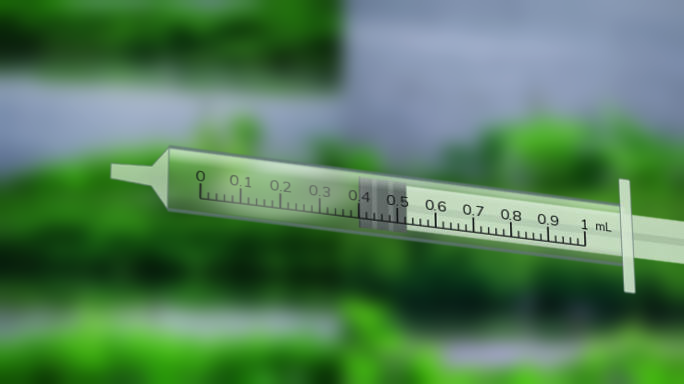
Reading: 0.4 mL
